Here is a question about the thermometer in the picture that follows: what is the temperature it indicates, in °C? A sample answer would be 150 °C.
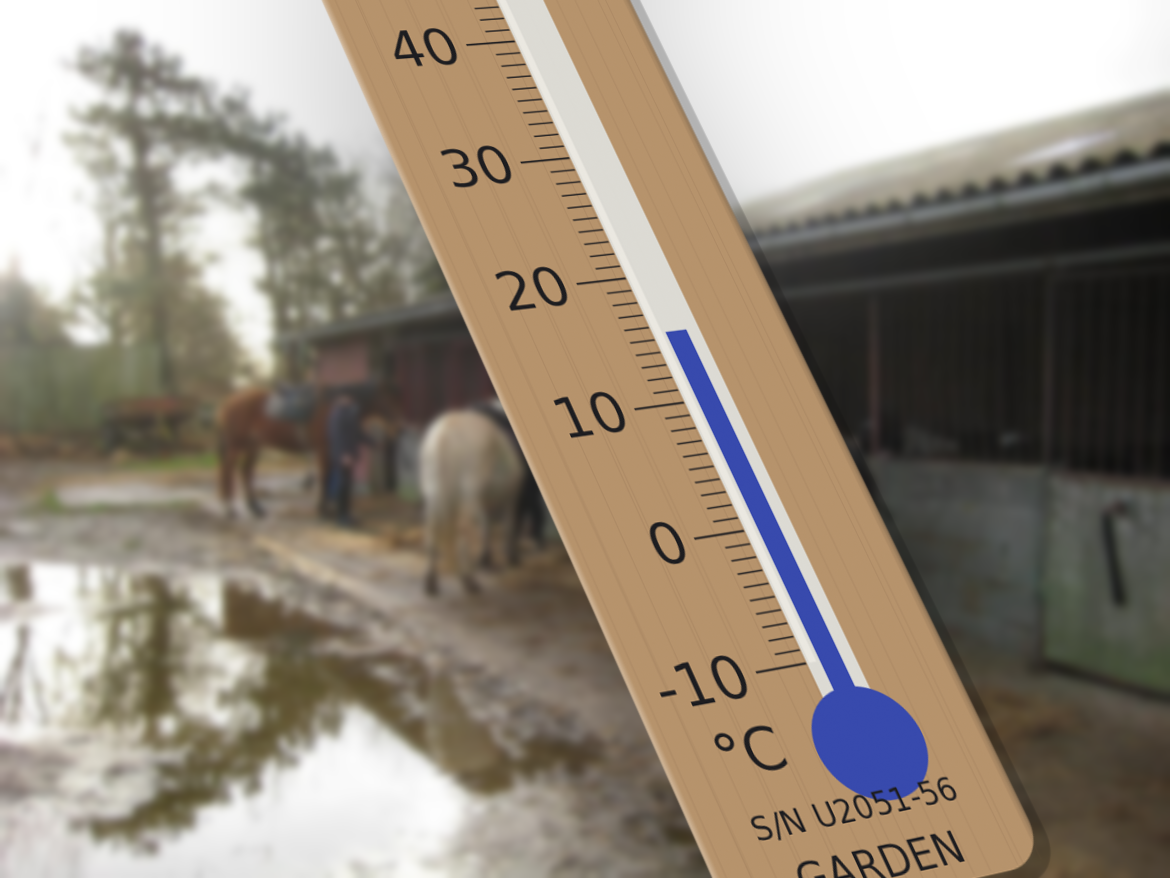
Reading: 15.5 °C
